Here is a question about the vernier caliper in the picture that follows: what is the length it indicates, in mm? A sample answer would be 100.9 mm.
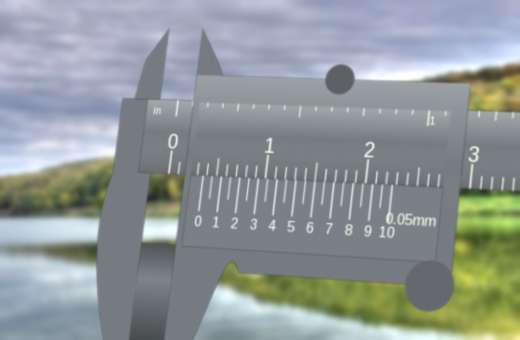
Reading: 3.6 mm
